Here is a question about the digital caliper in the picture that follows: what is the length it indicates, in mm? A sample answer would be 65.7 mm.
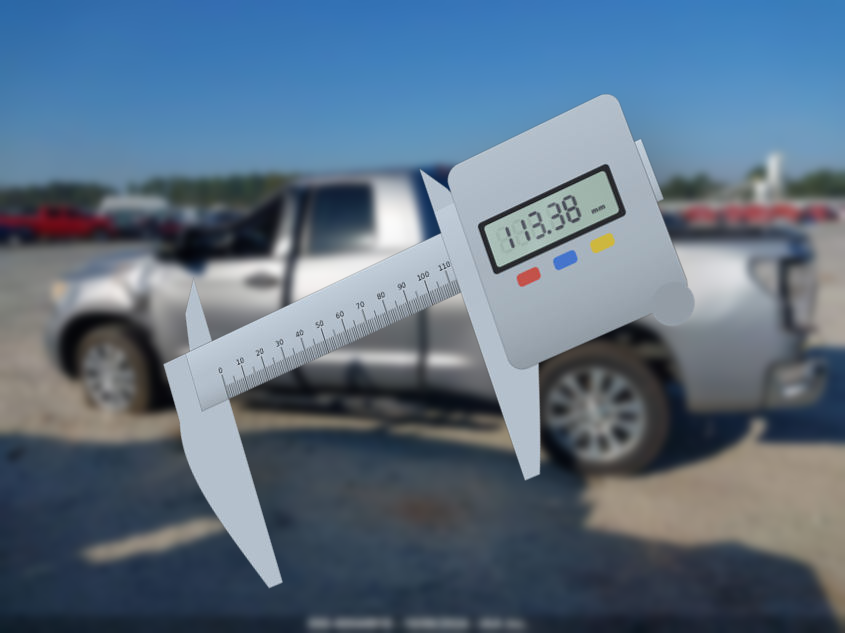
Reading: 113.38 mm
